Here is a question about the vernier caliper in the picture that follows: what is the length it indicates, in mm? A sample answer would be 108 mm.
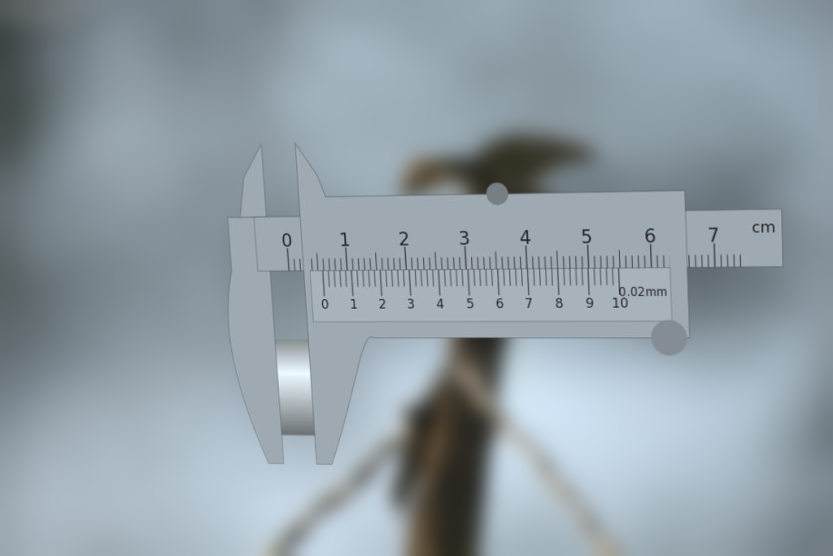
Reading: 5.8 mm
